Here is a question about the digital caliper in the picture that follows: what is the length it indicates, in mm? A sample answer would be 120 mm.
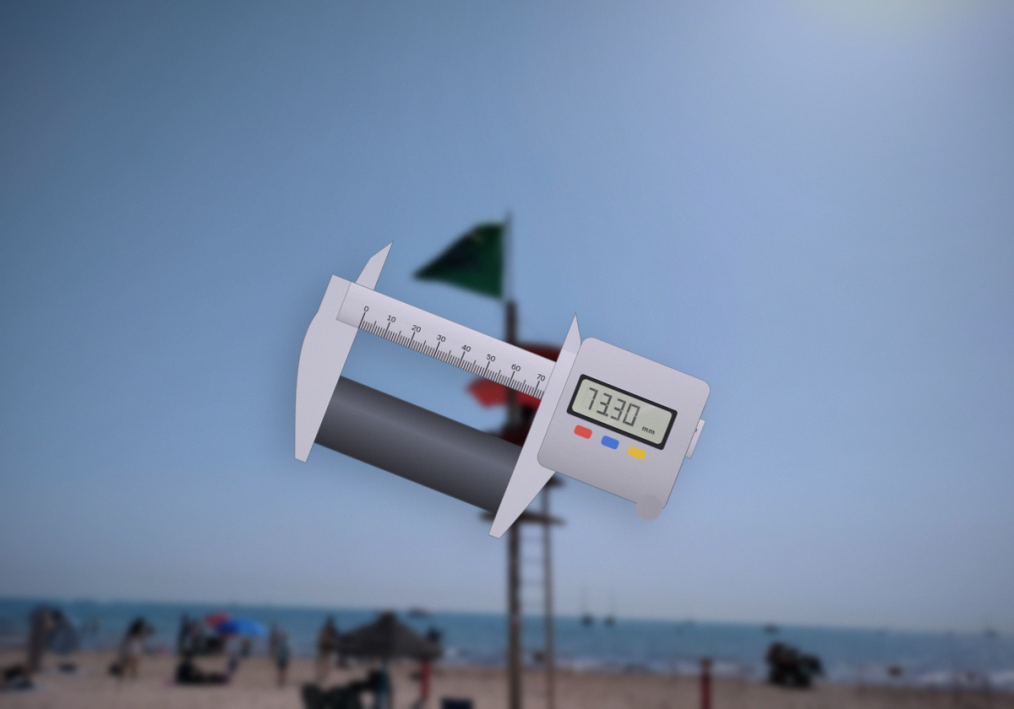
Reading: 73.30 mm
